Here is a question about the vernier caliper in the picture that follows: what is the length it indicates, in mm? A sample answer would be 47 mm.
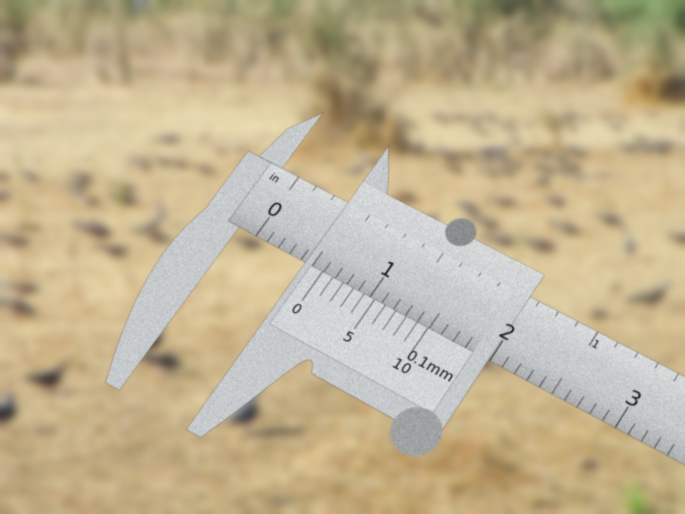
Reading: 5.9 mm
